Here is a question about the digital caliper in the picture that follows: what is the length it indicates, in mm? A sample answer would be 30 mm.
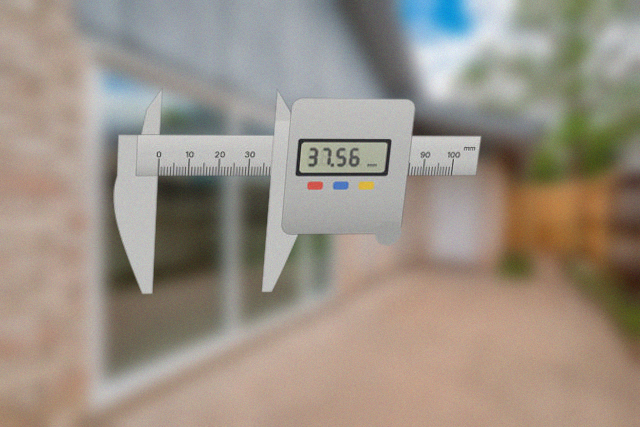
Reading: 37.56 mm
